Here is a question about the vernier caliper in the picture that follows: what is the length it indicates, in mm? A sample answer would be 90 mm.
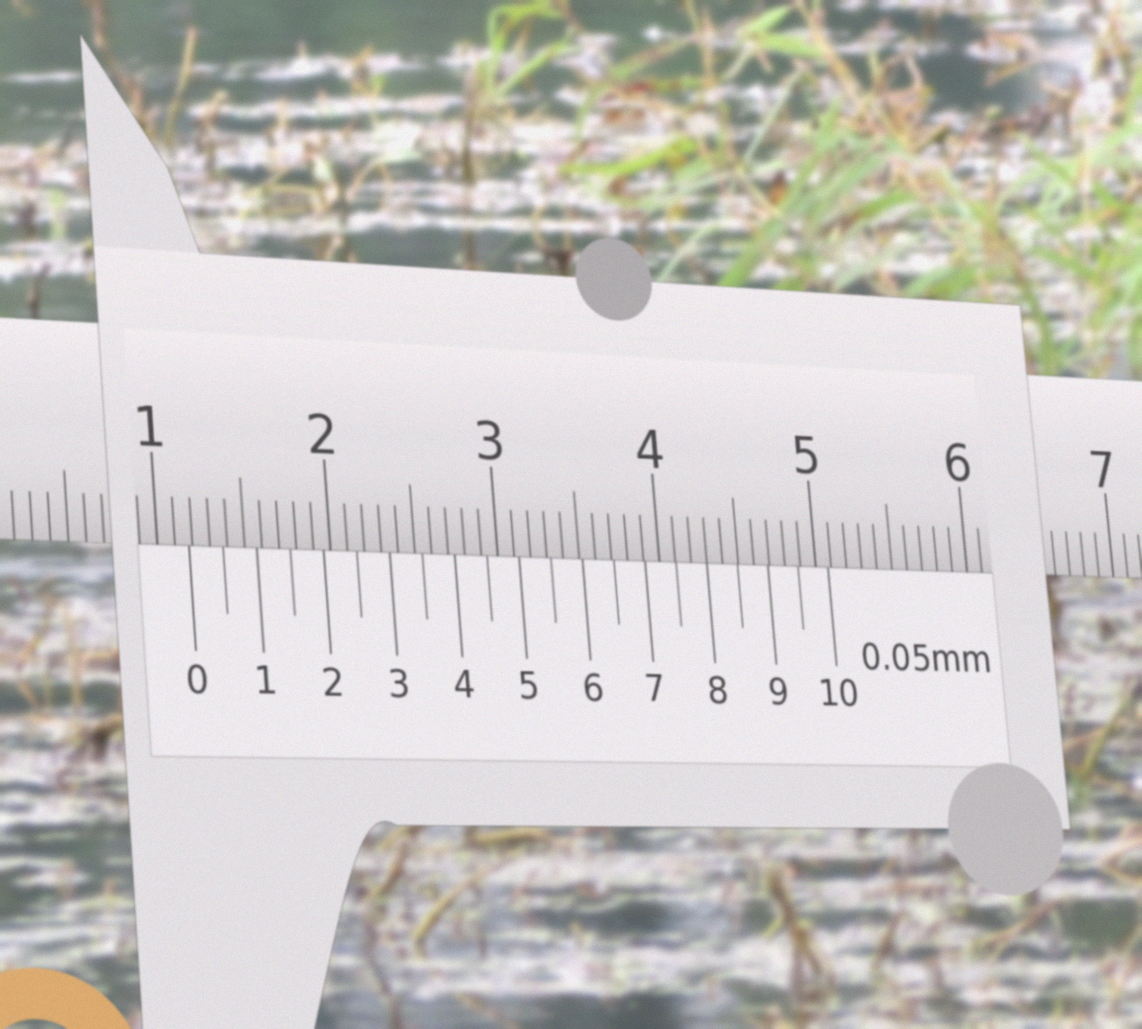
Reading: 11.8 mm
